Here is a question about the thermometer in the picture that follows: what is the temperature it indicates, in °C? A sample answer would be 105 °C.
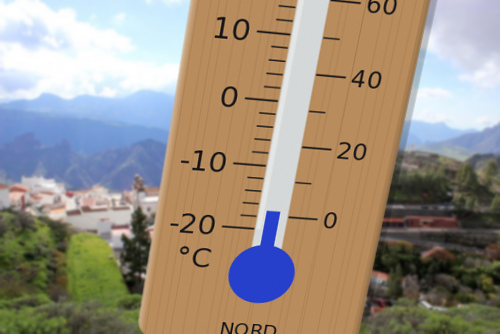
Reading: -17 °C
